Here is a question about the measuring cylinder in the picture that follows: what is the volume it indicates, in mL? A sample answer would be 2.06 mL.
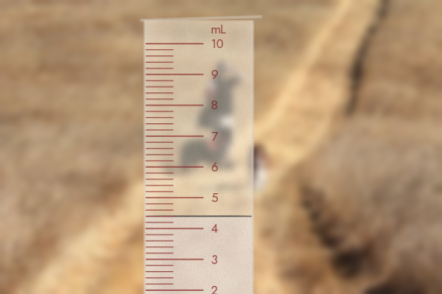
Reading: 4.4 mL
